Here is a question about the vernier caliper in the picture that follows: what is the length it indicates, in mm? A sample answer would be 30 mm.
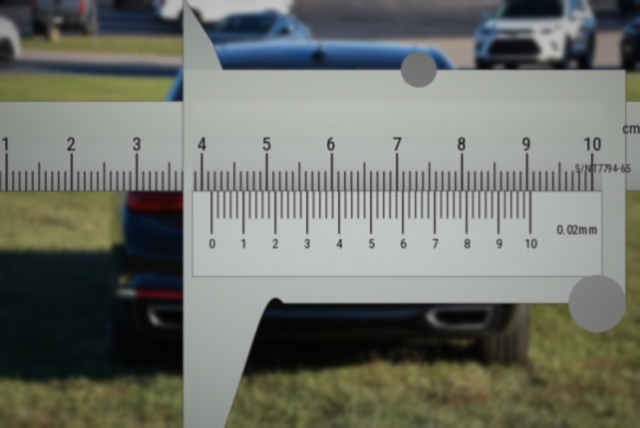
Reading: 41.5 mm
